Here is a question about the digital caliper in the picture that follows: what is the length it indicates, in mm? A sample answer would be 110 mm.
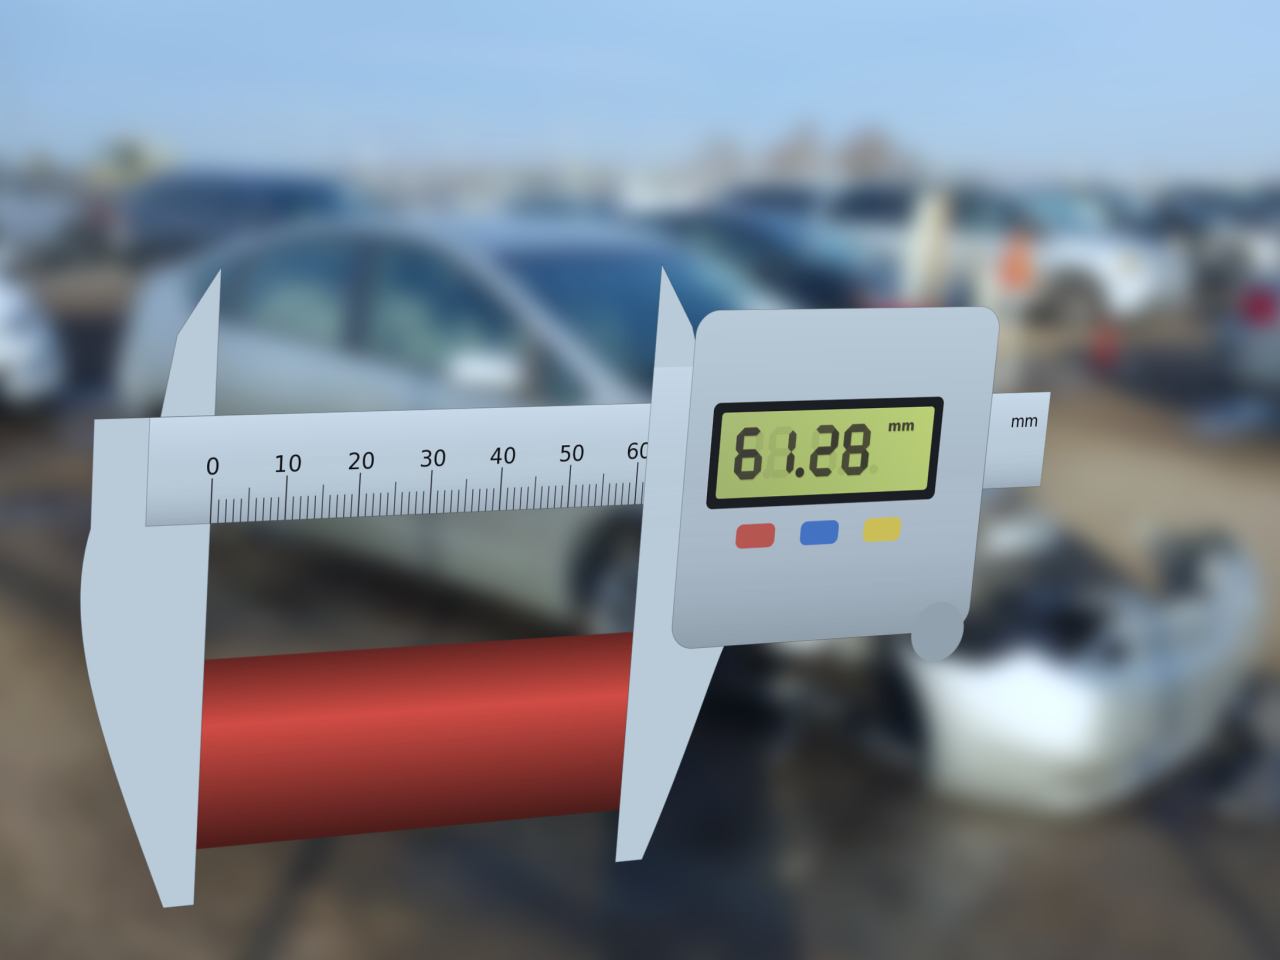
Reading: 61.28 mm
